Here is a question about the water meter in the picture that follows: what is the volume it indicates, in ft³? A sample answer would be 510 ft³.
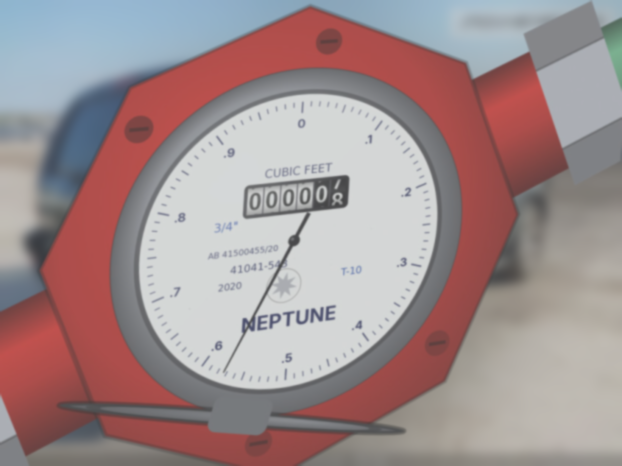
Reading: 7.57 ft³
